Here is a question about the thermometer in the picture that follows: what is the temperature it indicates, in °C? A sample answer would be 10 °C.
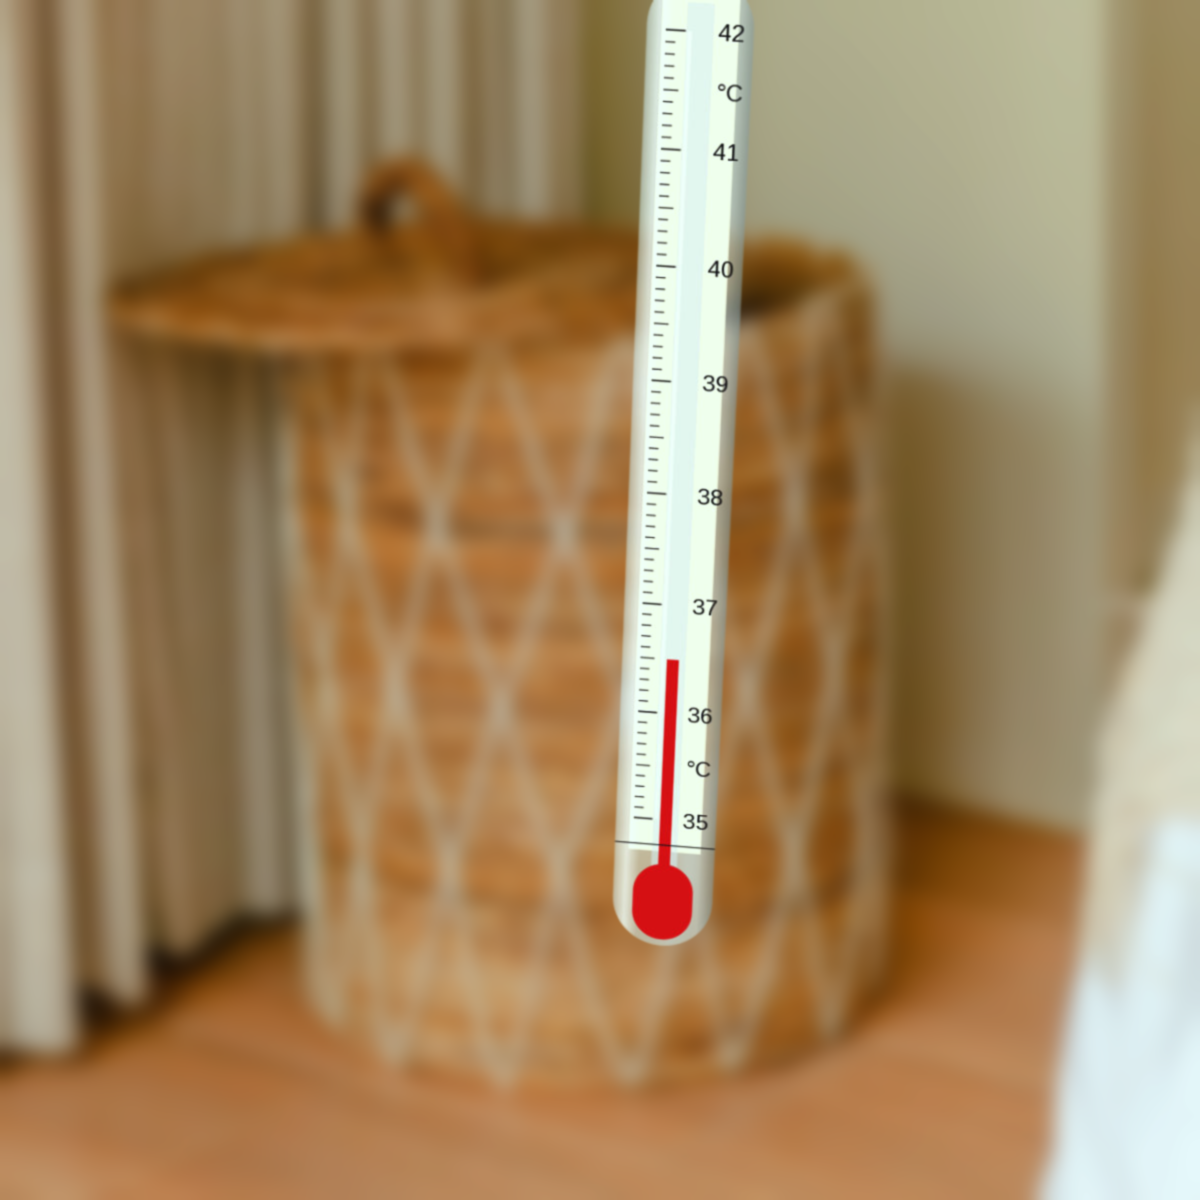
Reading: 36.5 °C
